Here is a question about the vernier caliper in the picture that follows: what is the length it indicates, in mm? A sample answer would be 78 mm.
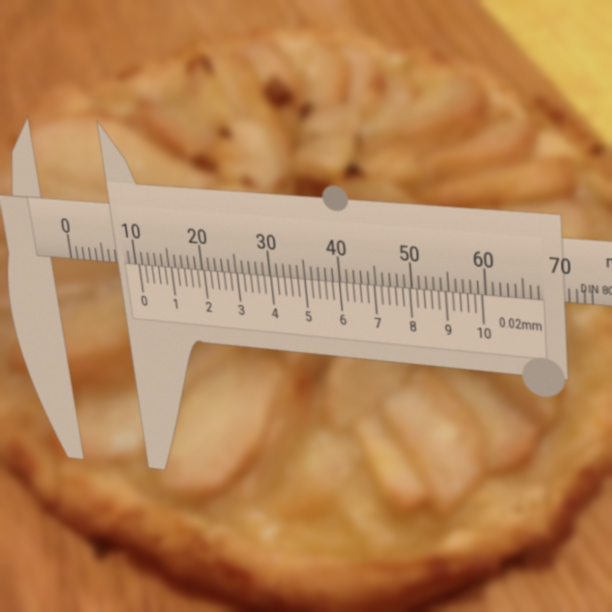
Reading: 10.5 mm
